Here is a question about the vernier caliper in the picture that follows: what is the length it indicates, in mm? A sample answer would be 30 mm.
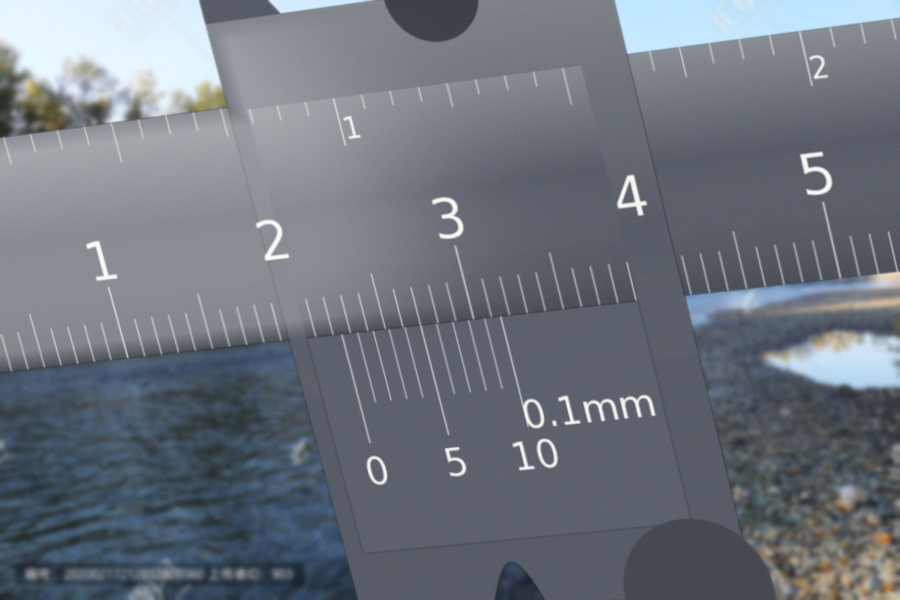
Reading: 22.5 mm
